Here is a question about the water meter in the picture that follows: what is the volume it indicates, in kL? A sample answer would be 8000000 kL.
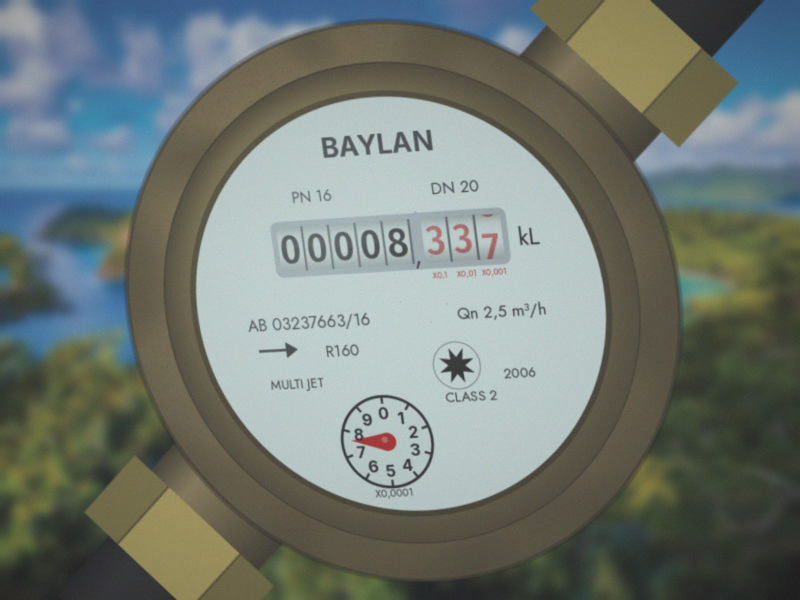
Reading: 8.3367 kL
